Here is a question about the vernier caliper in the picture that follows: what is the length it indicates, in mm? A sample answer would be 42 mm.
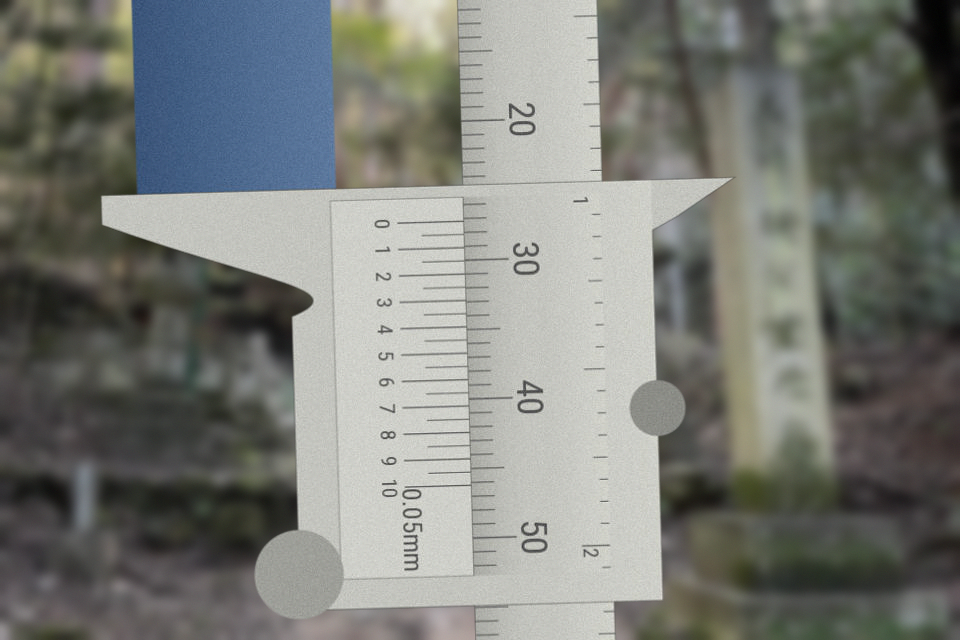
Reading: 27.2 mm
